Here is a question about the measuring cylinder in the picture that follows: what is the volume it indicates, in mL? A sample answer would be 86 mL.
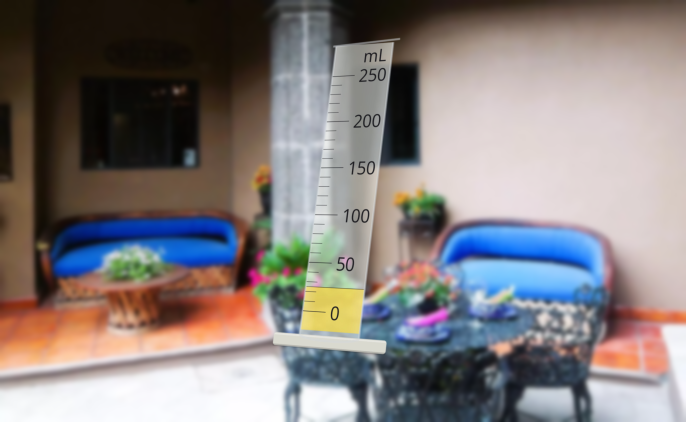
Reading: 25 mL
